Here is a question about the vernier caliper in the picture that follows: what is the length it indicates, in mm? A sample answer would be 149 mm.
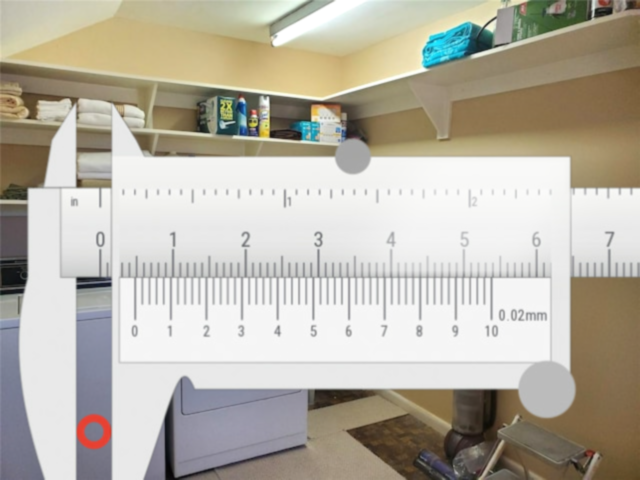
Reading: 4.8 mm
